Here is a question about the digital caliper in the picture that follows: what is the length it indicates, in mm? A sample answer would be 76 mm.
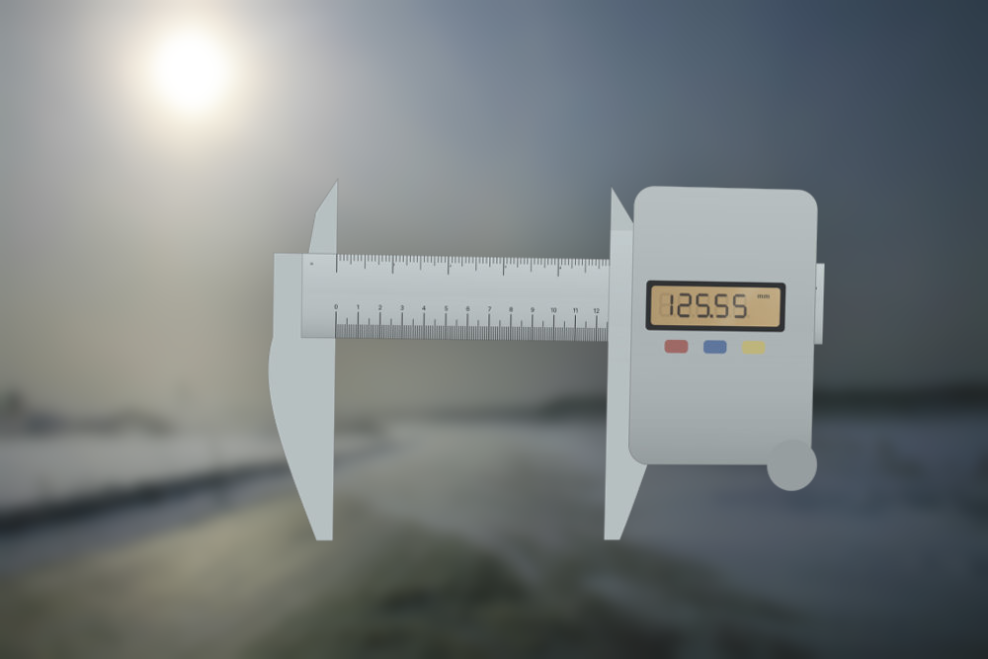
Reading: 125.55 mm
